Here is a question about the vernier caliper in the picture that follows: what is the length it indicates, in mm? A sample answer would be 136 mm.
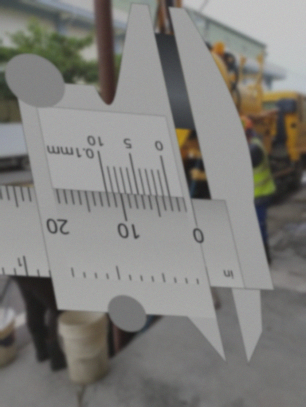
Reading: 3.0 mm
